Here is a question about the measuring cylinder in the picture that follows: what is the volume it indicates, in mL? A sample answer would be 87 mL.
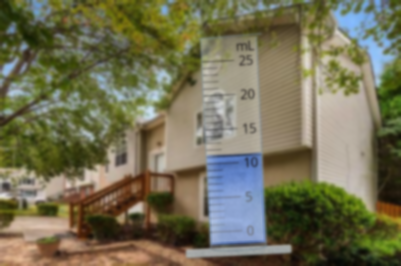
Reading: 11 mL
